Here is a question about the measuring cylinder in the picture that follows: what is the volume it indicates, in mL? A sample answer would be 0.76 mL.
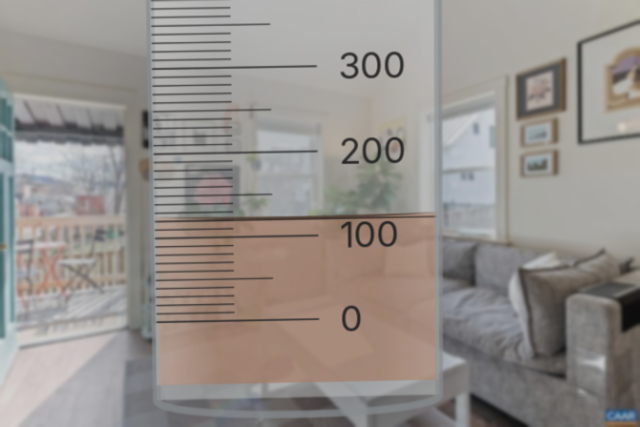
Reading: 120 mL
